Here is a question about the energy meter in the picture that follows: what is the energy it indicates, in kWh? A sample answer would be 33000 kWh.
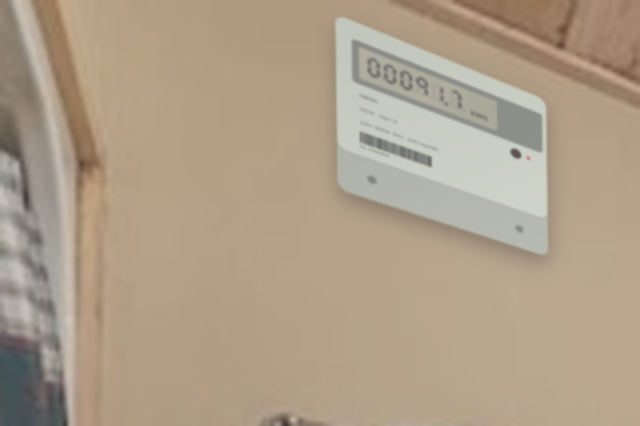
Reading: 91.7 kWh
